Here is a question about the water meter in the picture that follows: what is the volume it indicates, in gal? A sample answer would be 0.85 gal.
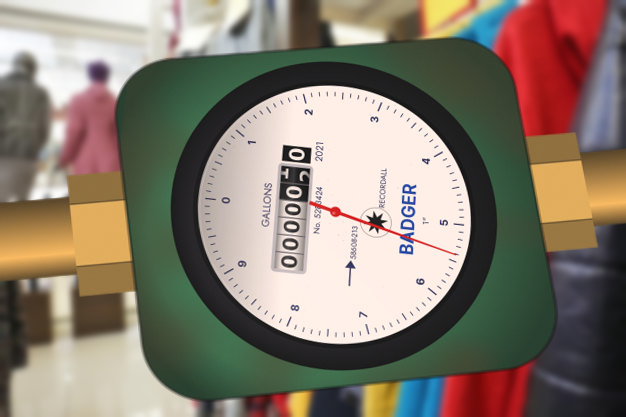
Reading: 15.4 gal
